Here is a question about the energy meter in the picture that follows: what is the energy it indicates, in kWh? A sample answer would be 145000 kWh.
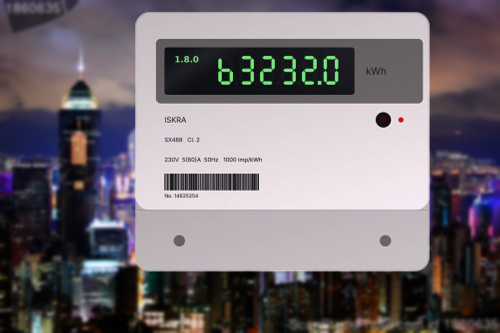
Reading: 63232.0 kWh
